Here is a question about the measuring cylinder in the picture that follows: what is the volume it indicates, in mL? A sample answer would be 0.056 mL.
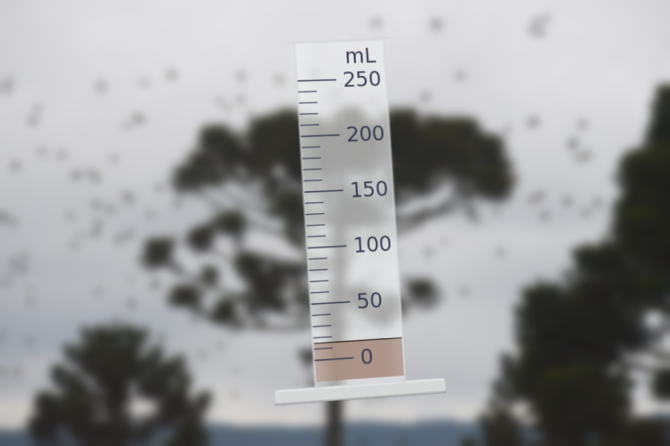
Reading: 15 mL
